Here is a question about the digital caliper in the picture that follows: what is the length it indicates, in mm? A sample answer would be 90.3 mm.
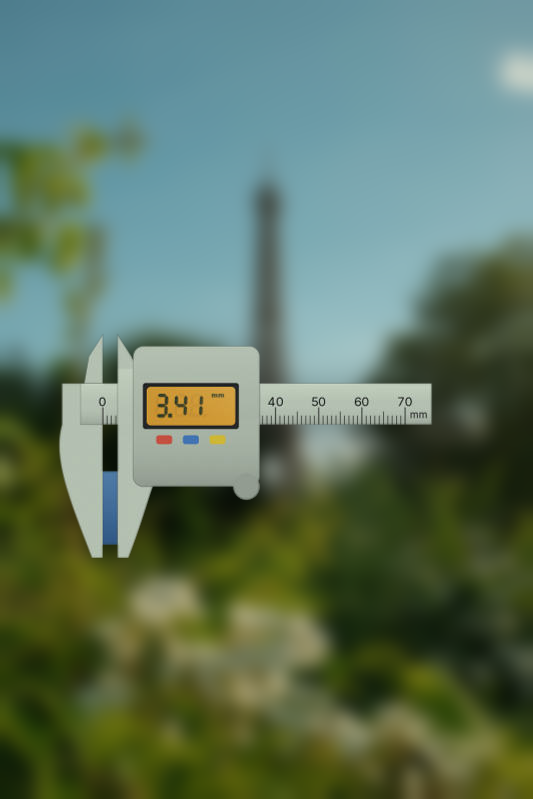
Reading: 3.41 mm
